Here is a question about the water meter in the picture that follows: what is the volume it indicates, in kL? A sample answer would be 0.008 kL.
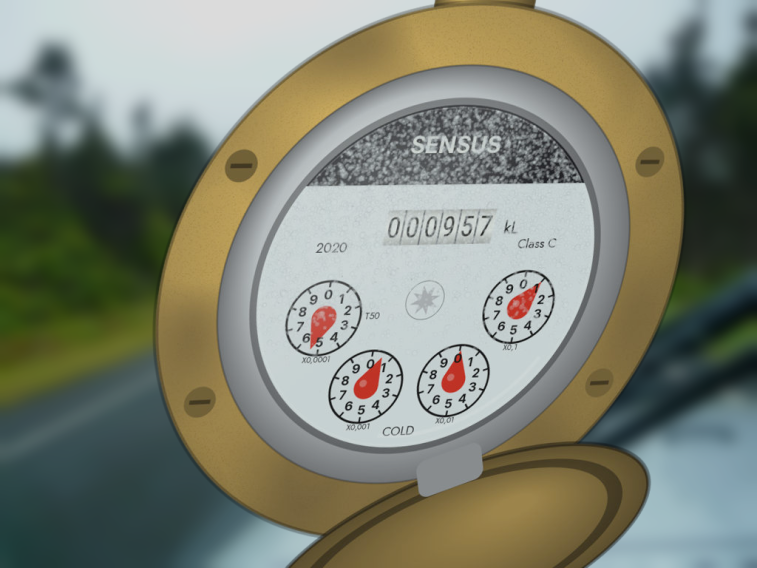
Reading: 957.1005 kL
